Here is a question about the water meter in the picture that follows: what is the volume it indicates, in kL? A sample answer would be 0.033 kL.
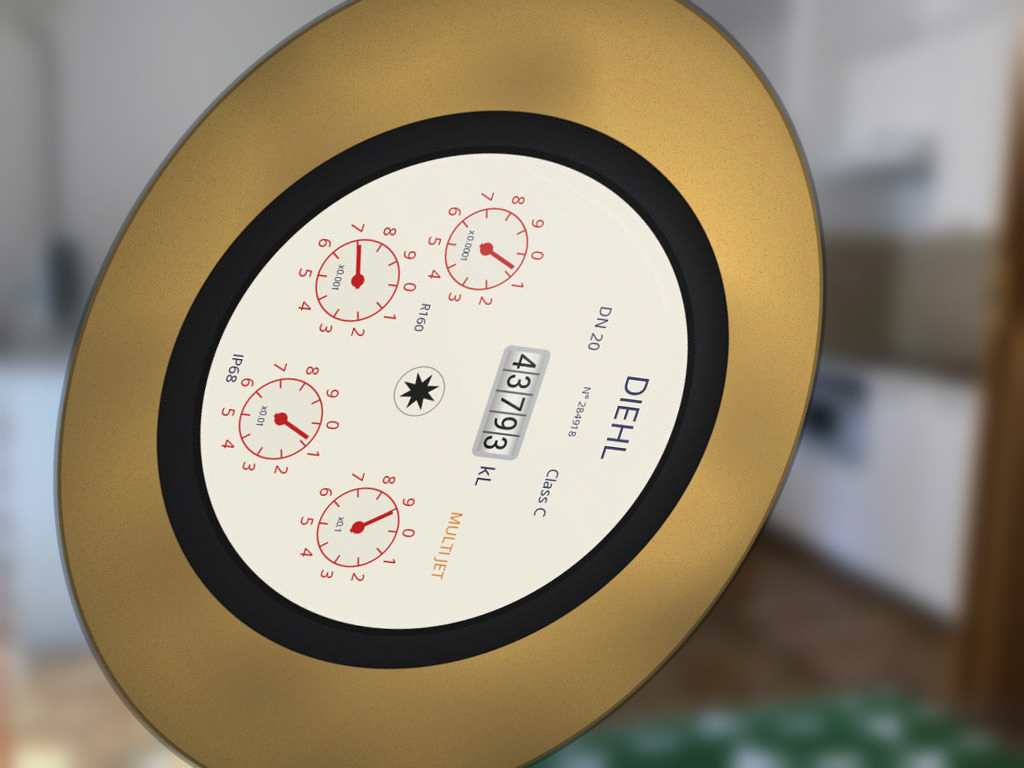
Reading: 43792.9070 kL
